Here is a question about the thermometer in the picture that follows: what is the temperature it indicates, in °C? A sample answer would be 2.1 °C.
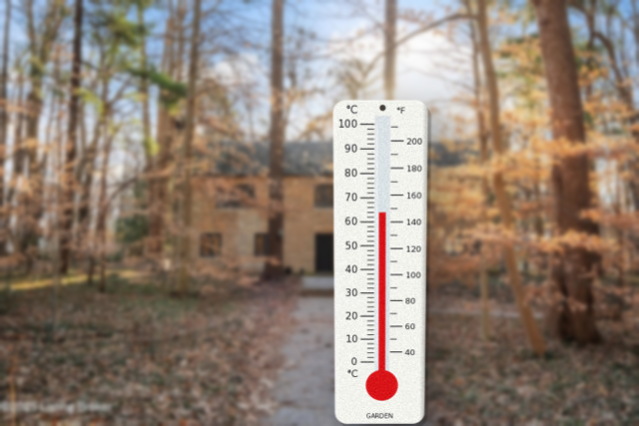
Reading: 64 °C
